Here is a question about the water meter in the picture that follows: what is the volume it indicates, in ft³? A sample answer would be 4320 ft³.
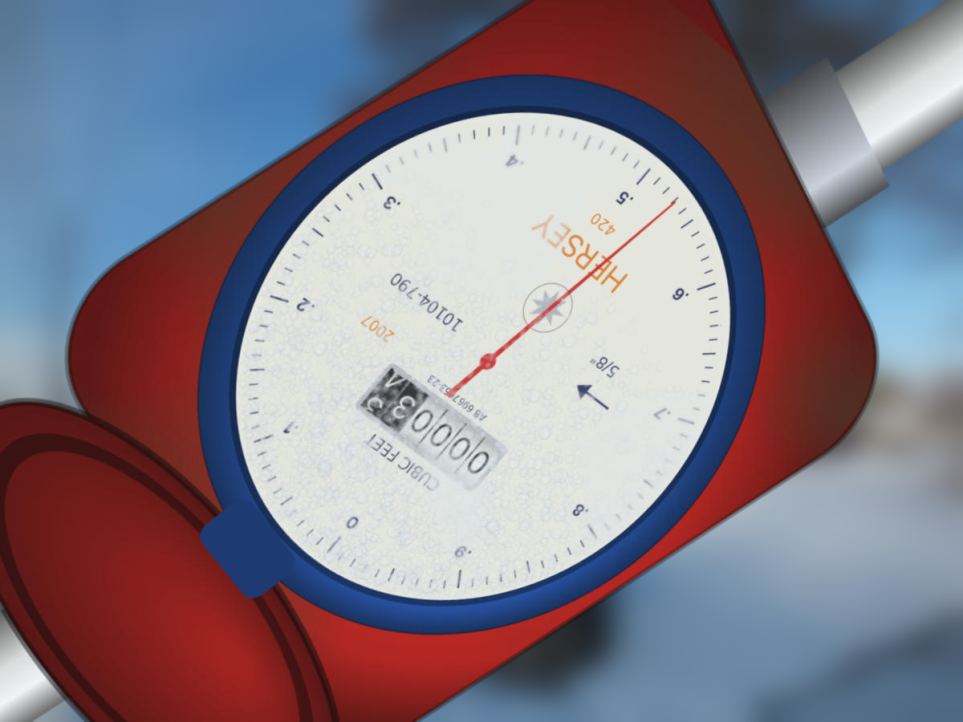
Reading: 33.53 ft³
